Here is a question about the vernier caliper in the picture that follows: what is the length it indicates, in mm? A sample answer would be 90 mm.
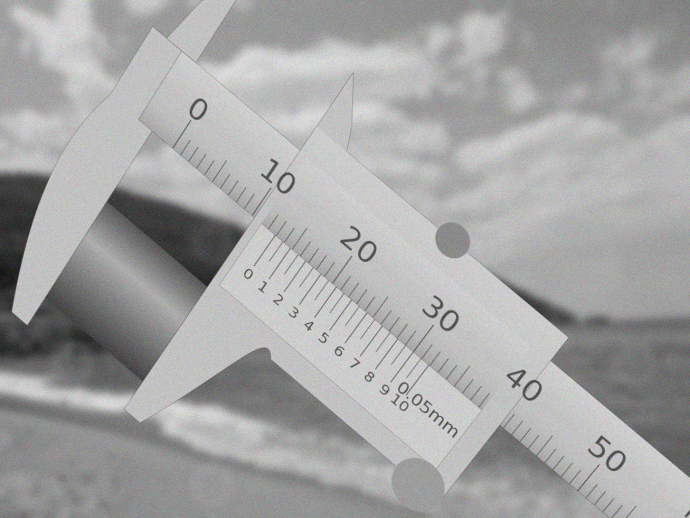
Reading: 12.9 mm
